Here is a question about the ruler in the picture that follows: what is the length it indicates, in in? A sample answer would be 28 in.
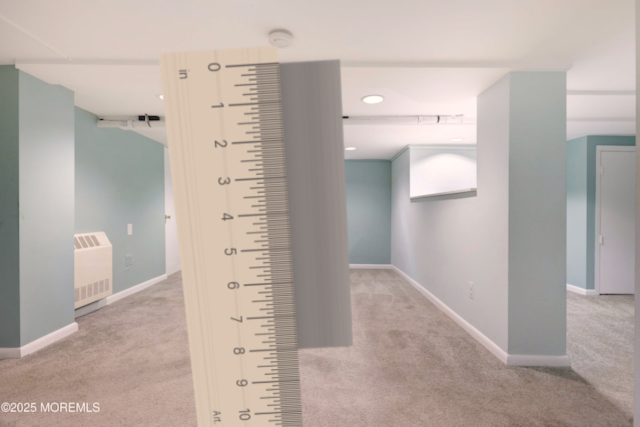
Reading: 8 in
